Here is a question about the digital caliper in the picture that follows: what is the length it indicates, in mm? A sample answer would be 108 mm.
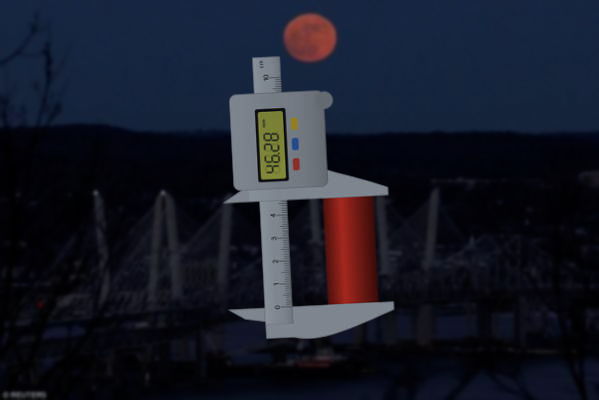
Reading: 46.28 mm
